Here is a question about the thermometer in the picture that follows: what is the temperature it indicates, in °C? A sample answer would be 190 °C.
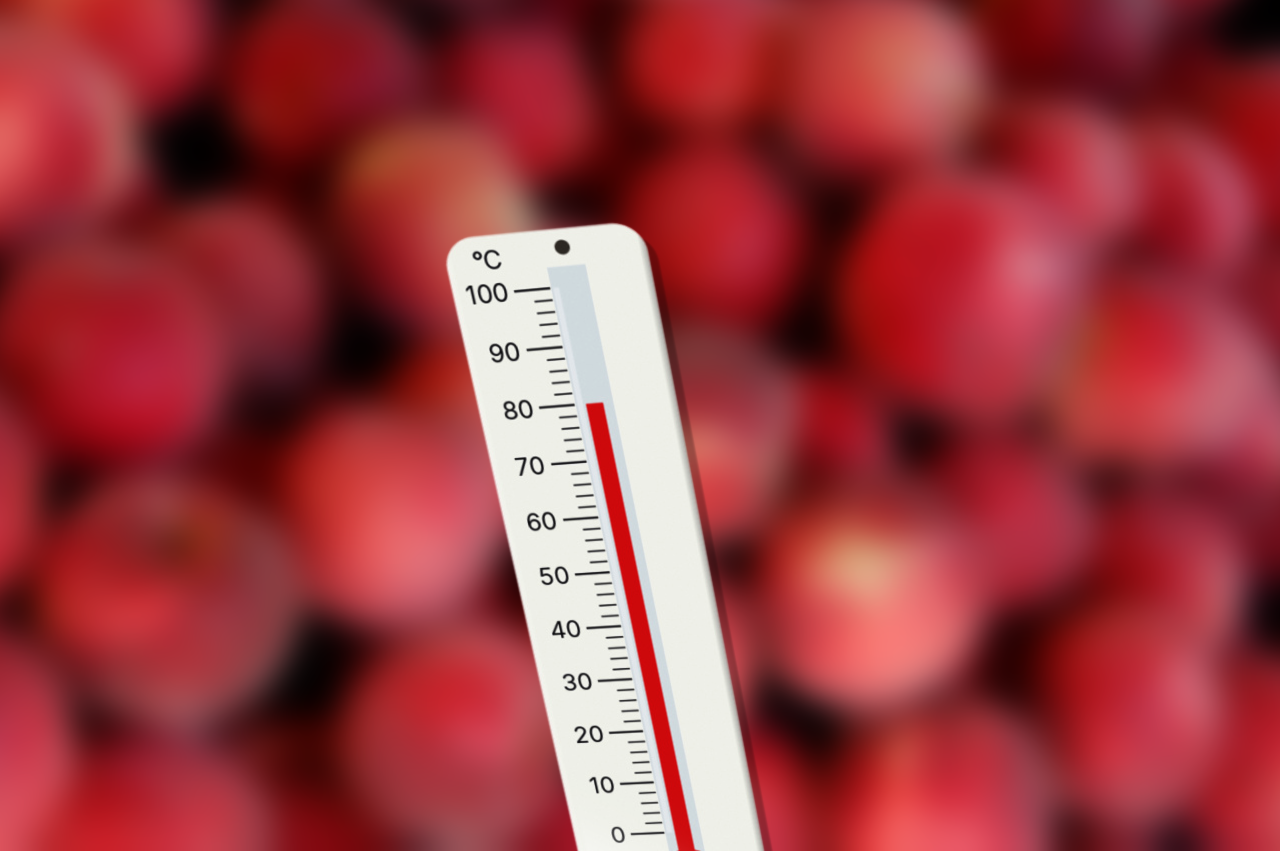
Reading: 80 °C
